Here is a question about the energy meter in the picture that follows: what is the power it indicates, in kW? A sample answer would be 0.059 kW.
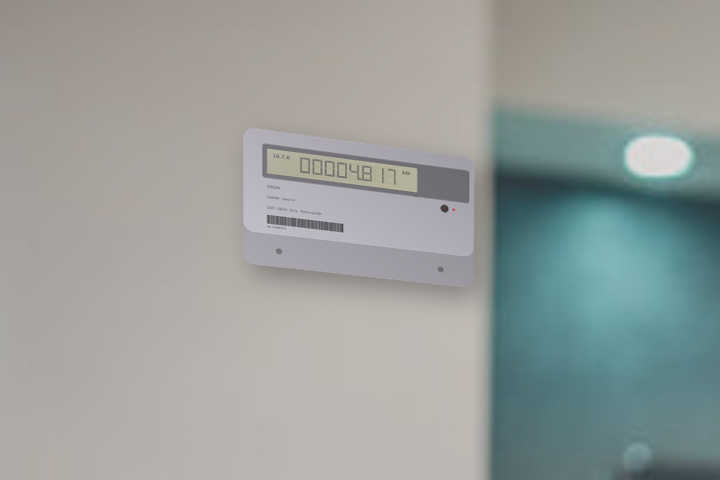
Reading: 4.817 kW
